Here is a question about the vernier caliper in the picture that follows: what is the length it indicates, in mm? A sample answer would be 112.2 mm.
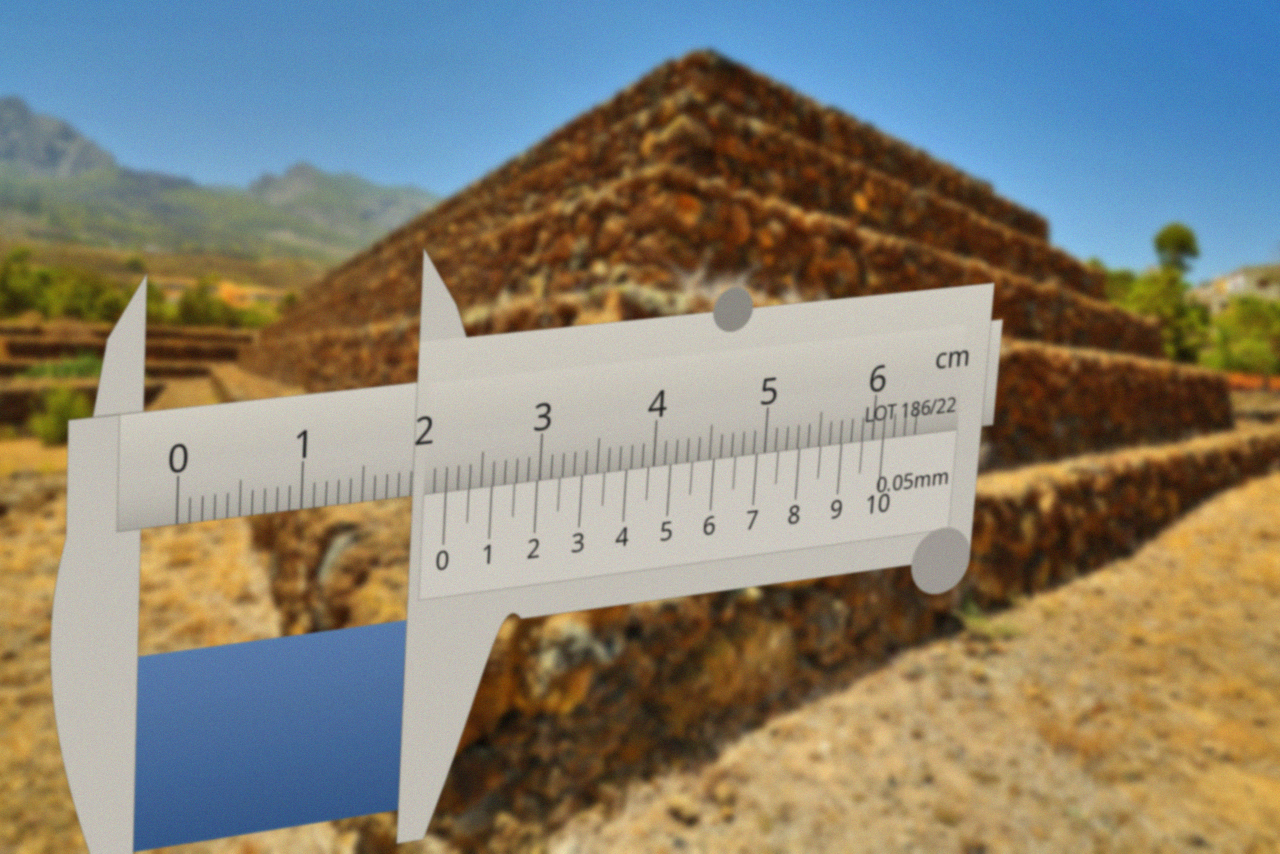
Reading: 22.0 mm
